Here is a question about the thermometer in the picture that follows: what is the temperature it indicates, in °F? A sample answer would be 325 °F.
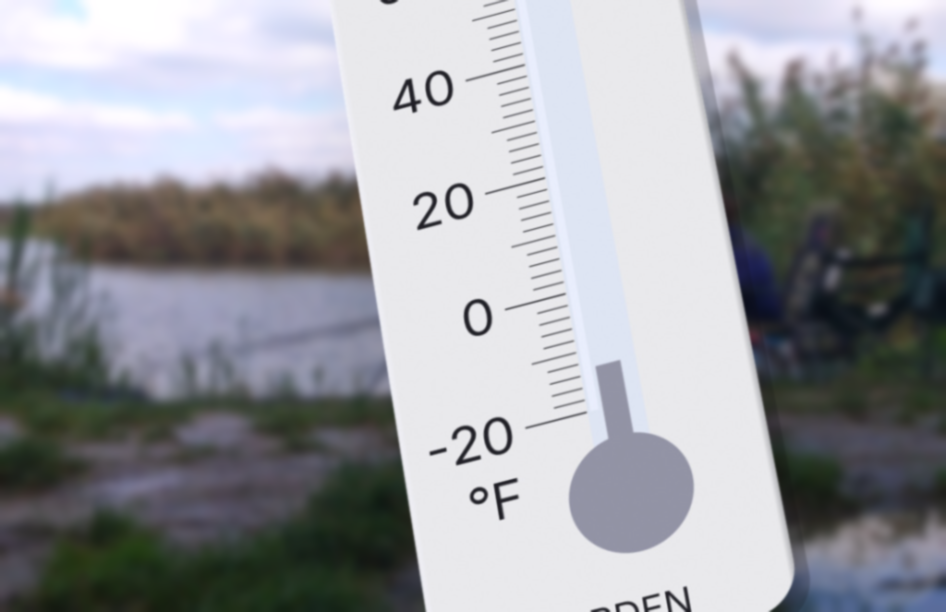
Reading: -13 °F
